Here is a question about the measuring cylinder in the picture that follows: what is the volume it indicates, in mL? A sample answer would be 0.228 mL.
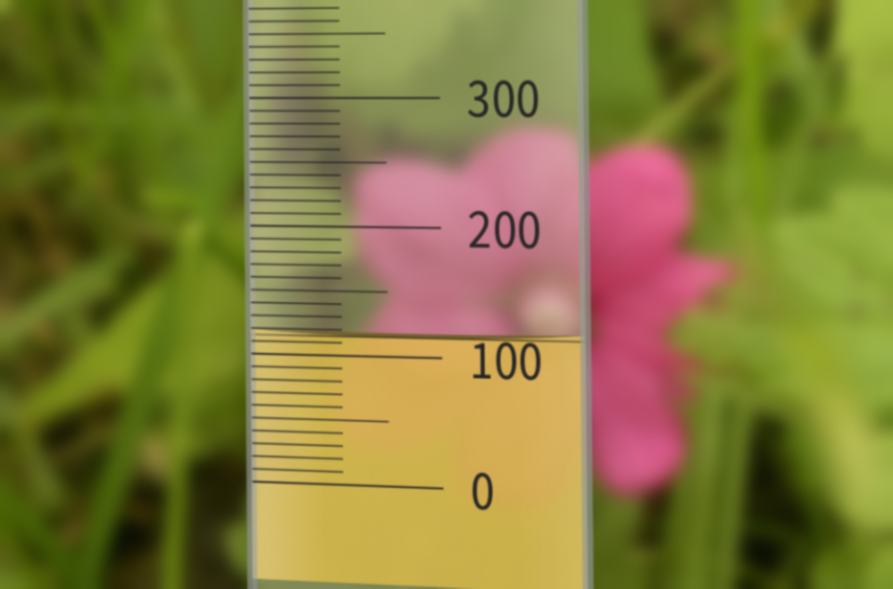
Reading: 115 mL
